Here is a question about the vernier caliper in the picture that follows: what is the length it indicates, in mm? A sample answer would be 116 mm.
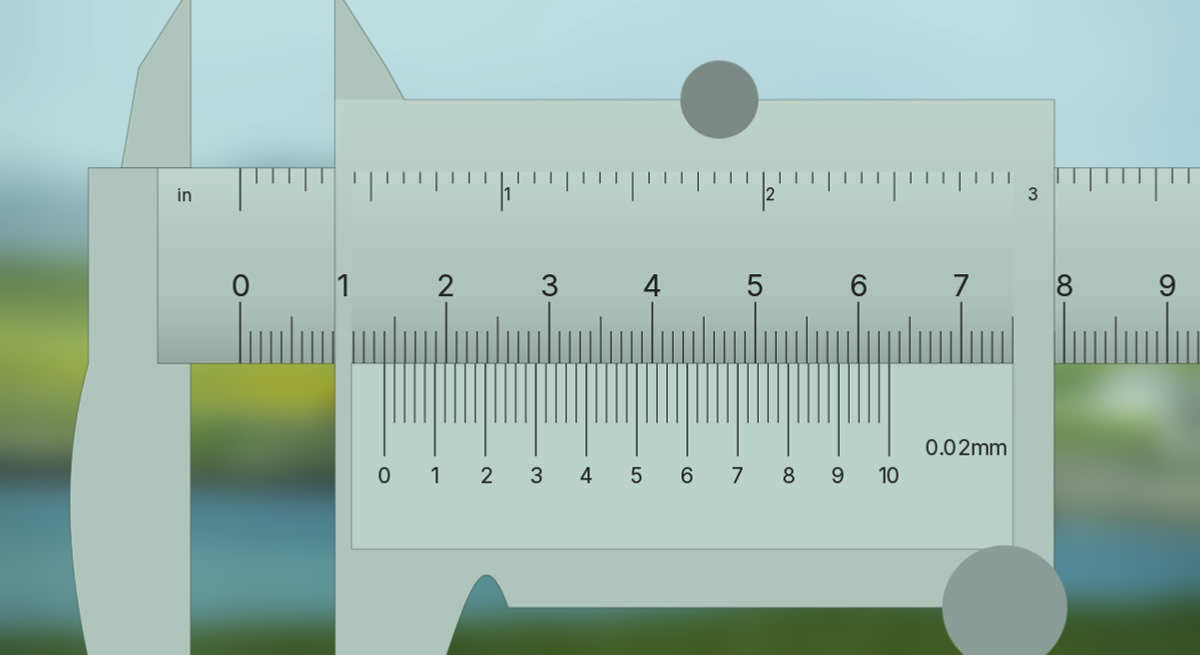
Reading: 14.0 mm
